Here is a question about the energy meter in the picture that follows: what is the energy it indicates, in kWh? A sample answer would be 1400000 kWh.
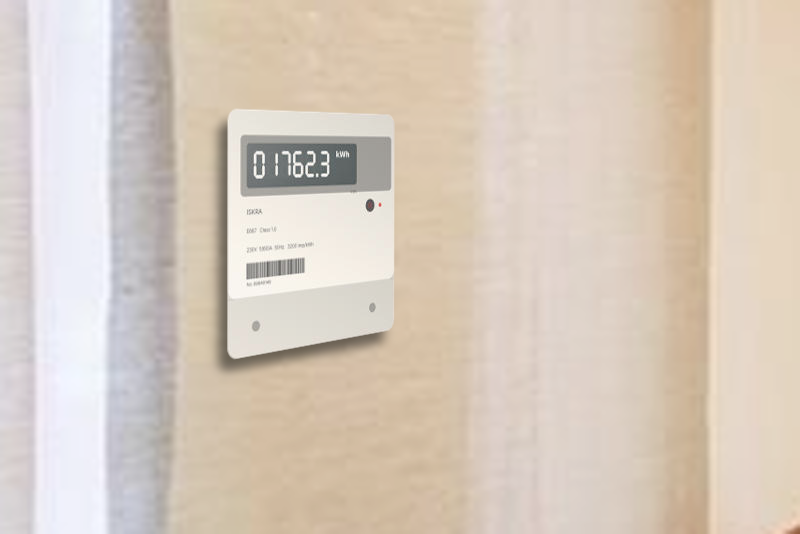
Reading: 1762.3 kWh
